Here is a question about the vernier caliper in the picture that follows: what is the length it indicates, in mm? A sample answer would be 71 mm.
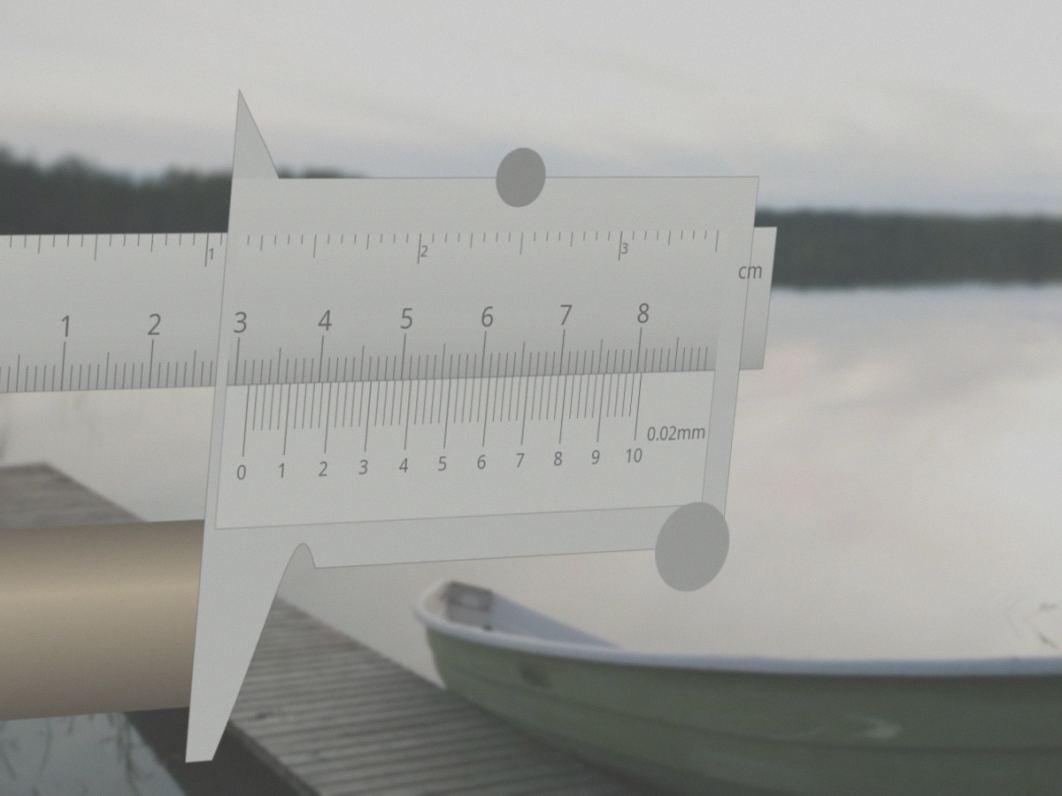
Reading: 31.6 mm
